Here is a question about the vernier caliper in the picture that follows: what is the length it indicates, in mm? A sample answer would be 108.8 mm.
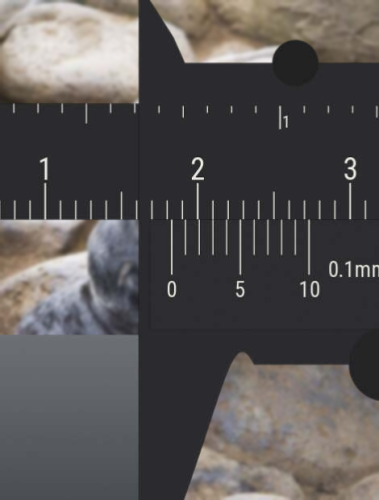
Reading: 18.3 mm
